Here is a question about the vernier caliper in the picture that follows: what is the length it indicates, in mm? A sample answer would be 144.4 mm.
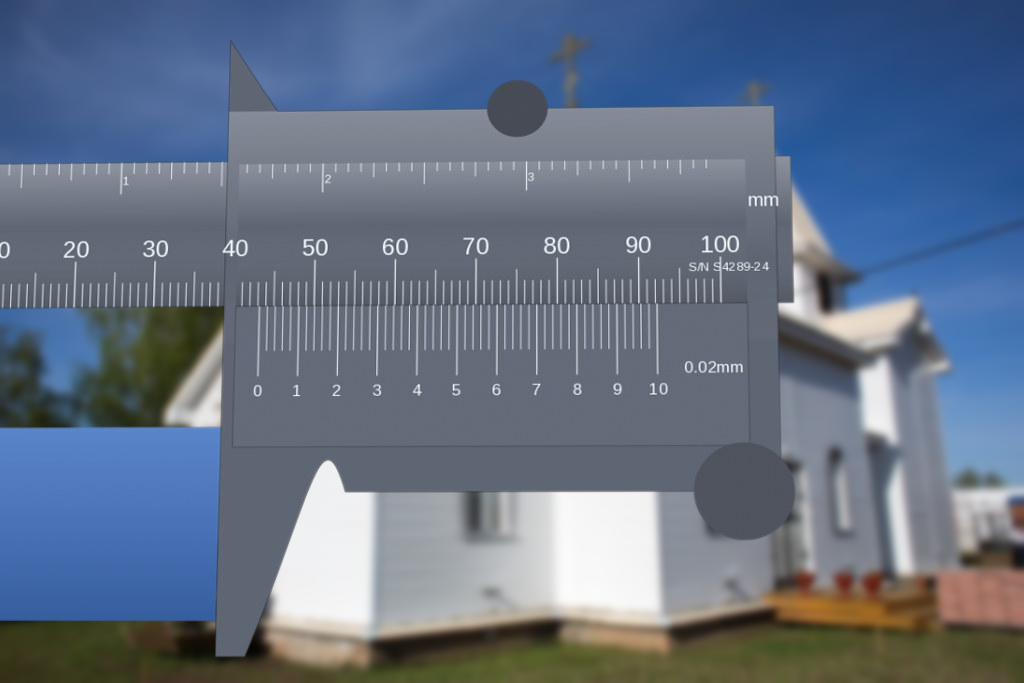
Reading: 43.2 mm
